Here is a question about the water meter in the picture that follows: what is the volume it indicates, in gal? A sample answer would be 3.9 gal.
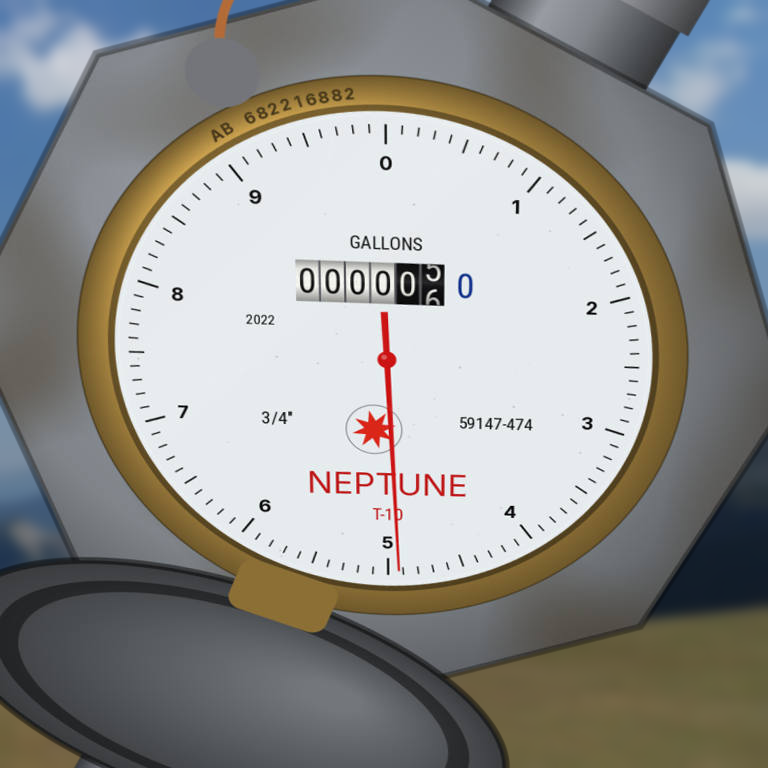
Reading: 54.9 gal
